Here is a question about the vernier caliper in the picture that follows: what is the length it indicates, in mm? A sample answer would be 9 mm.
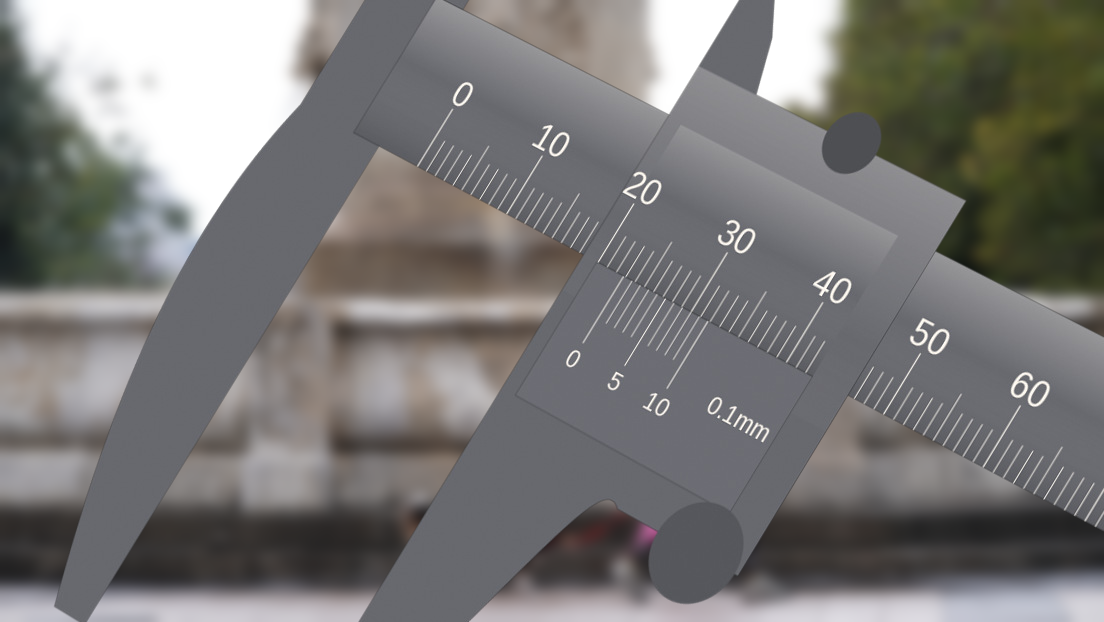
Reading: 22.8 mm
